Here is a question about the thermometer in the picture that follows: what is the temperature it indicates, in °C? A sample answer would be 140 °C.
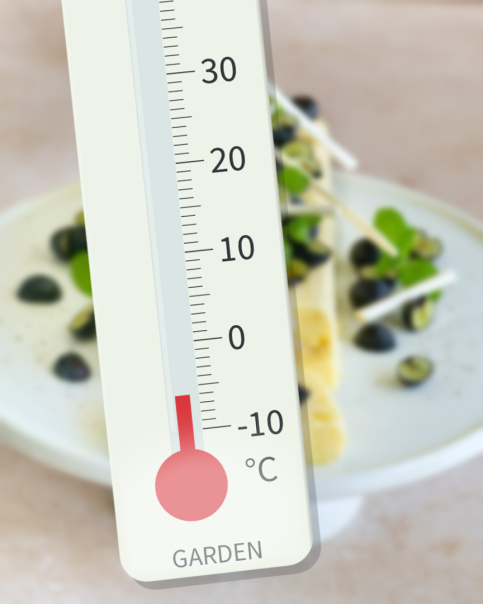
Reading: -6 °C
